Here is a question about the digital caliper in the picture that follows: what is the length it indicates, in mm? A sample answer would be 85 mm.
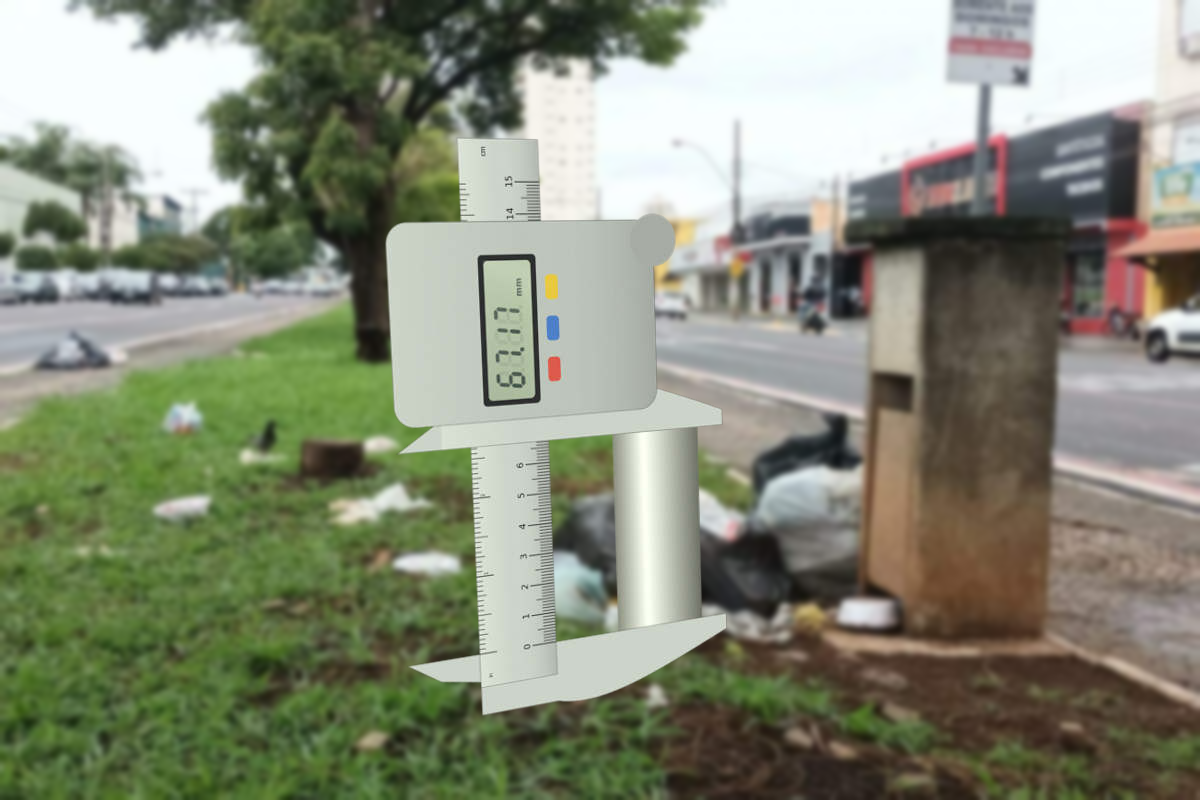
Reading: 67.17 mm
